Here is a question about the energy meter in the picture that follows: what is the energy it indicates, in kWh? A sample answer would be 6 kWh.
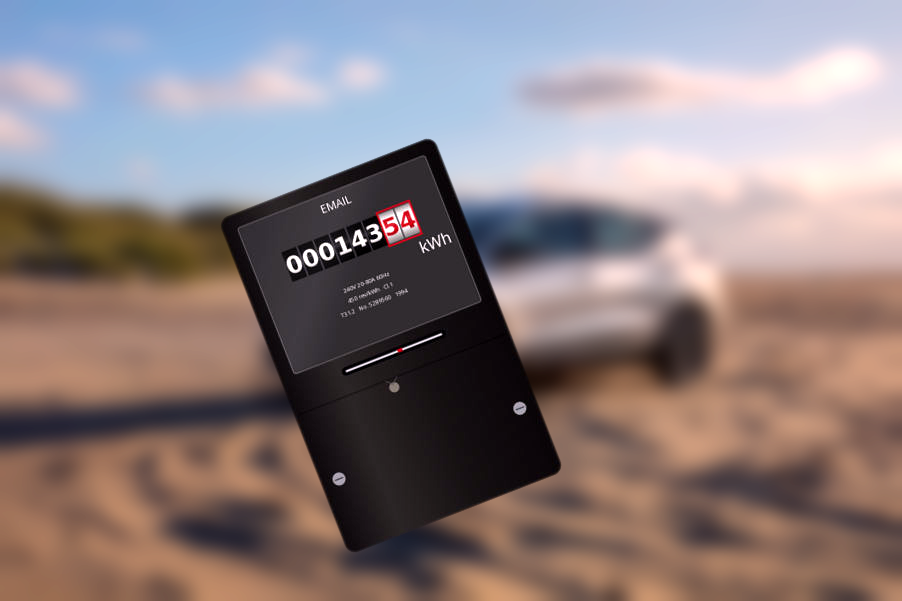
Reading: 143.54 kWh
